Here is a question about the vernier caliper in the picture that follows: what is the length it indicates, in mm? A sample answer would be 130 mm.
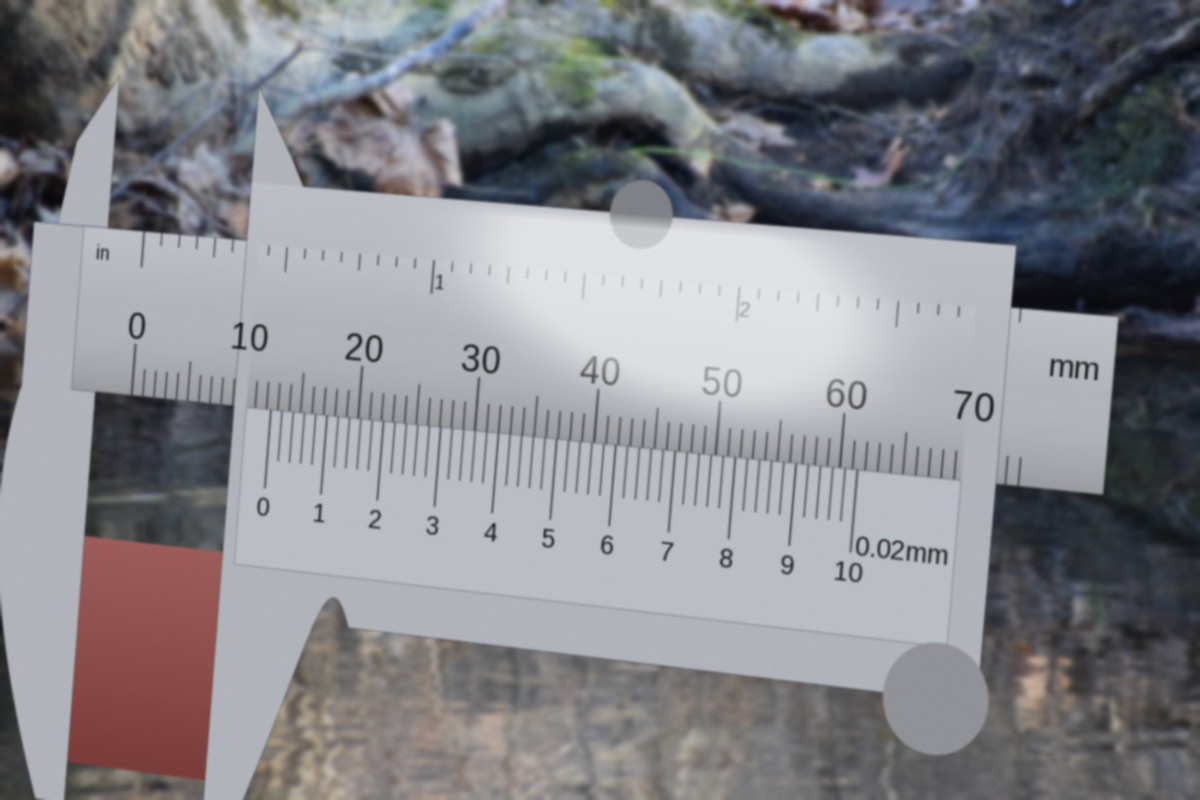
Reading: 12.4 mm
